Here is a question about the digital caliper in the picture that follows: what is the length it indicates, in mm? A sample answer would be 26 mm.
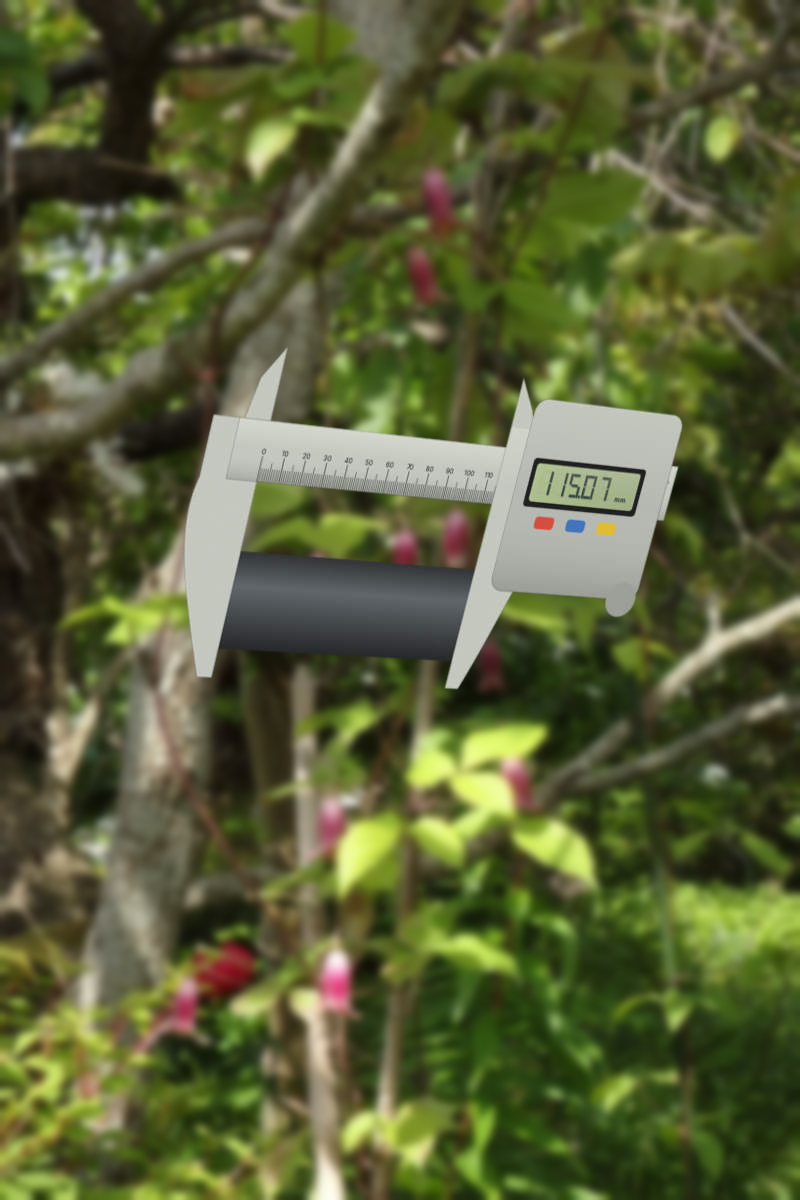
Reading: 115.07 mm
